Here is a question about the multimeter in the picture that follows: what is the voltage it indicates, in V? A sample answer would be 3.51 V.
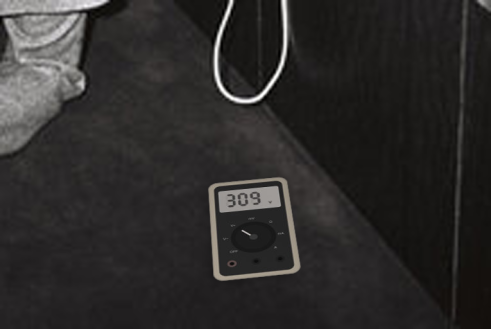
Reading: 309 V
